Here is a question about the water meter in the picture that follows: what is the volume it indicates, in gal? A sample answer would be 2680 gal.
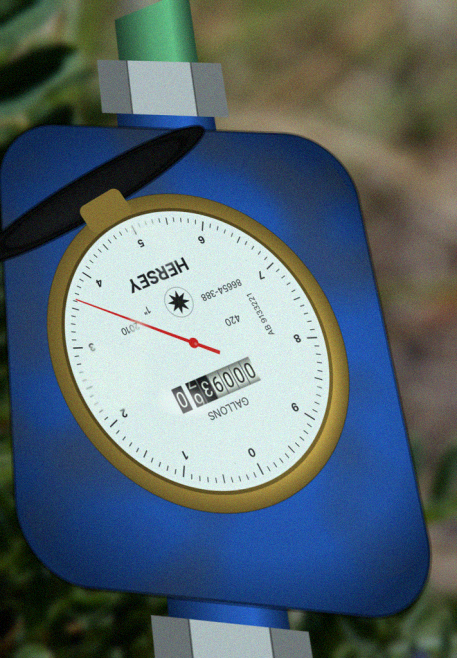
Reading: 9363.6 gal
